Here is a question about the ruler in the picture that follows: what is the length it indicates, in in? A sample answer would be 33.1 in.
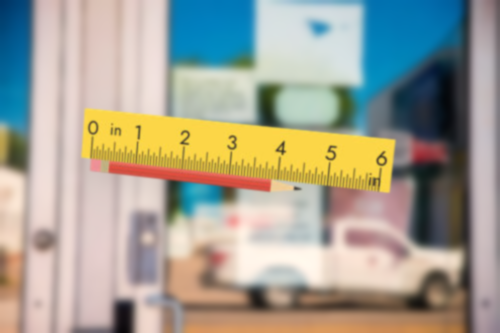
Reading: 4.5 in
